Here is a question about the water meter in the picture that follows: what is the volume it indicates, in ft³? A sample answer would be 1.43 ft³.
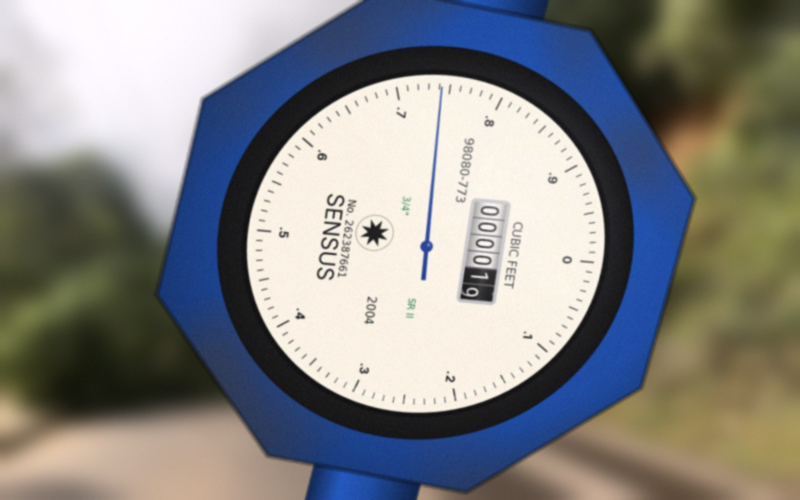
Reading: 18.74 ft³
